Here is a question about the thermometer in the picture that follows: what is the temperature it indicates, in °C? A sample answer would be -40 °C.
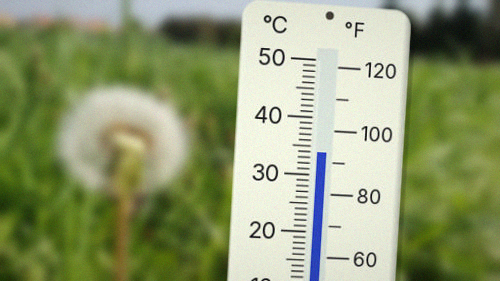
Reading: 34 °C
